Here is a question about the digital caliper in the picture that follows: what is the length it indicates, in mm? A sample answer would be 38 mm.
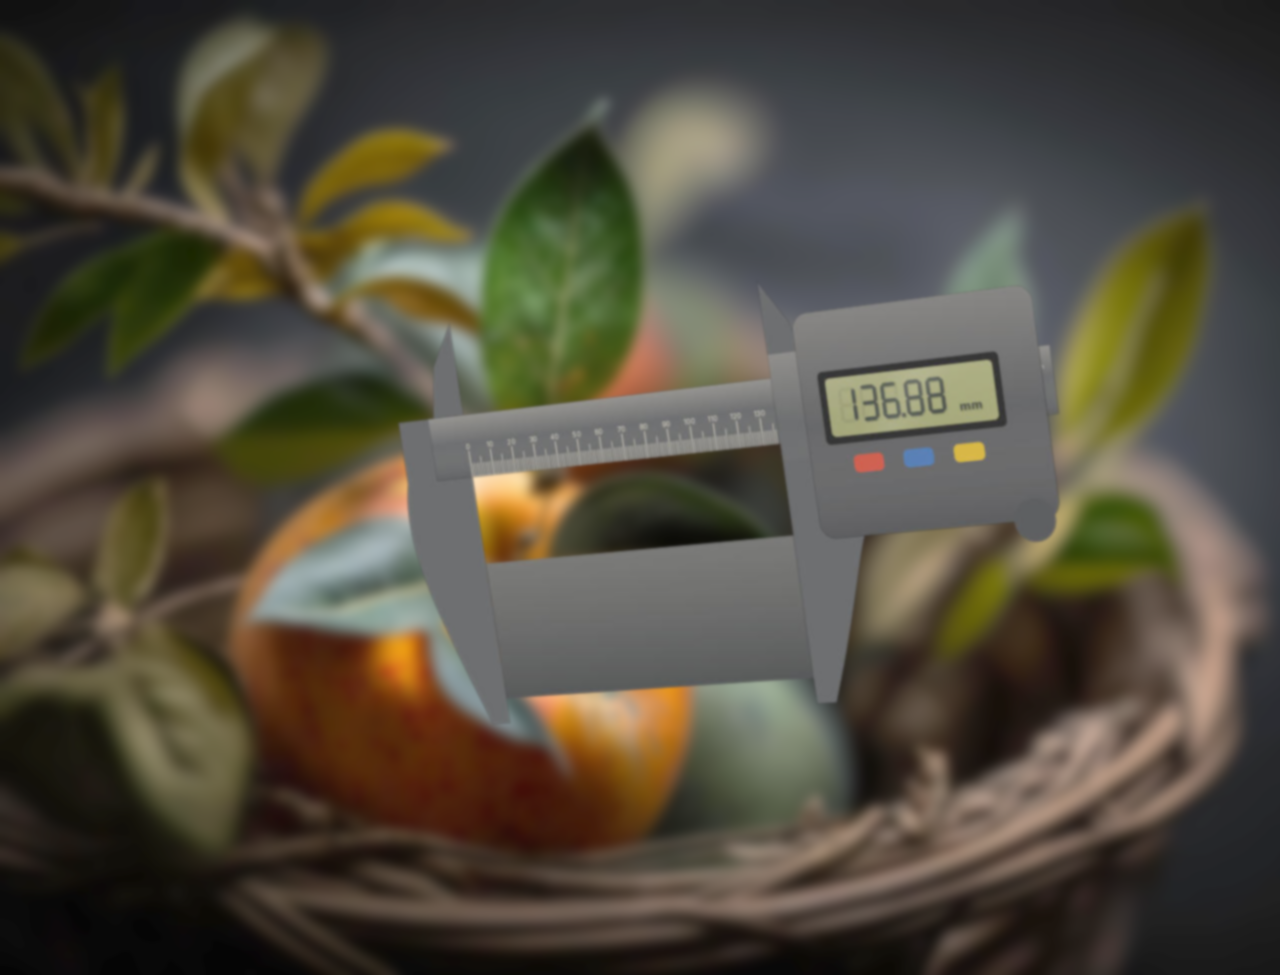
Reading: 136.88 mm
